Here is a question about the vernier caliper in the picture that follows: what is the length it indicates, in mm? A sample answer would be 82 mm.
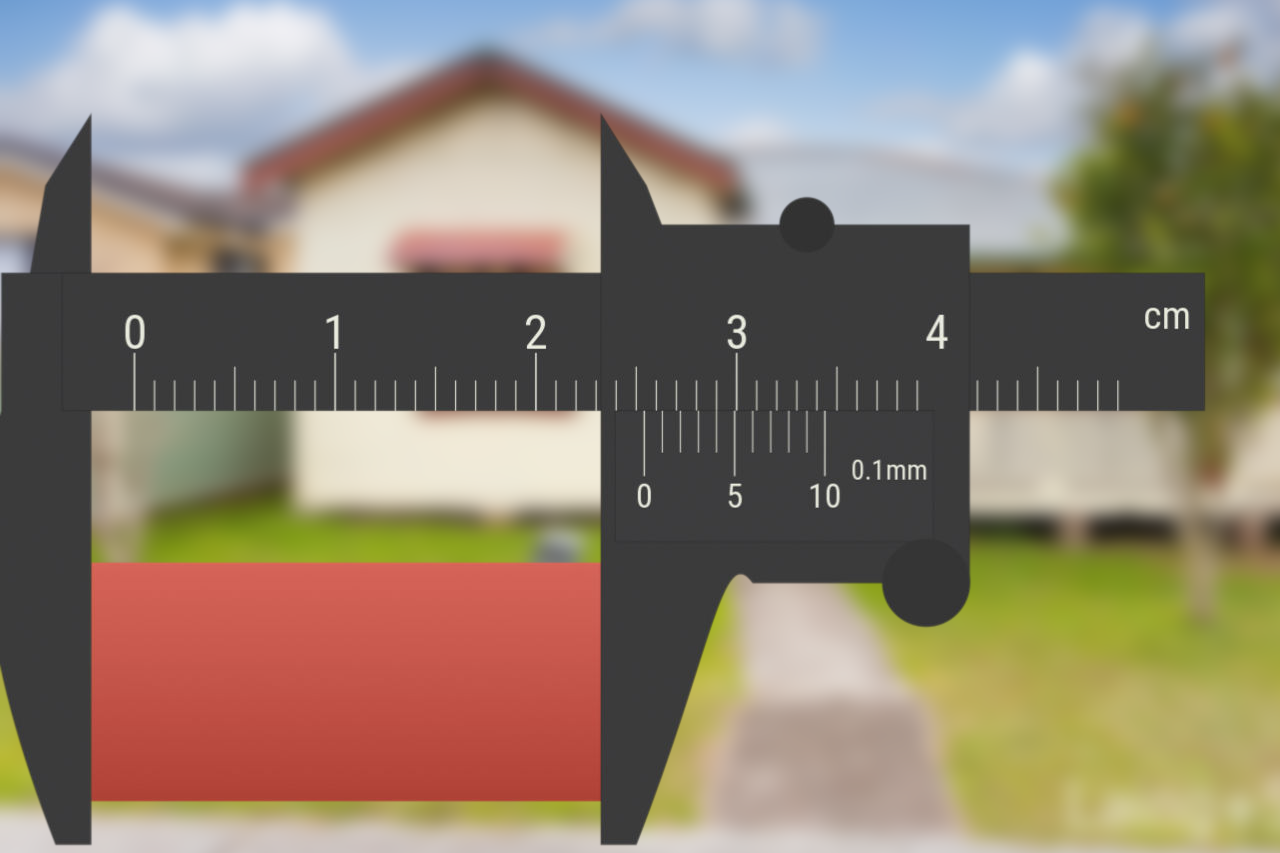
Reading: 25.4 mm
